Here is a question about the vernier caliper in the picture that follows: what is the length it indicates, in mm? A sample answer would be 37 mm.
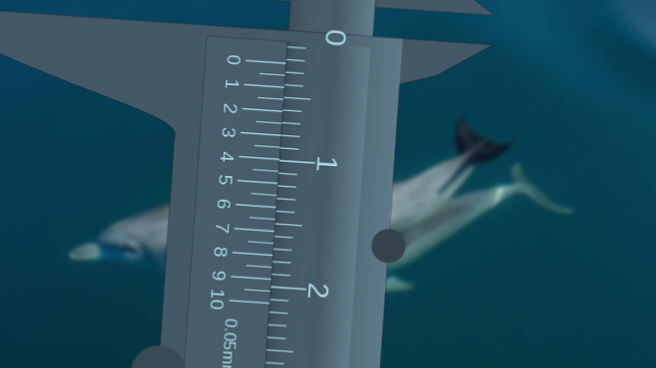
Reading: 2.3 mm
